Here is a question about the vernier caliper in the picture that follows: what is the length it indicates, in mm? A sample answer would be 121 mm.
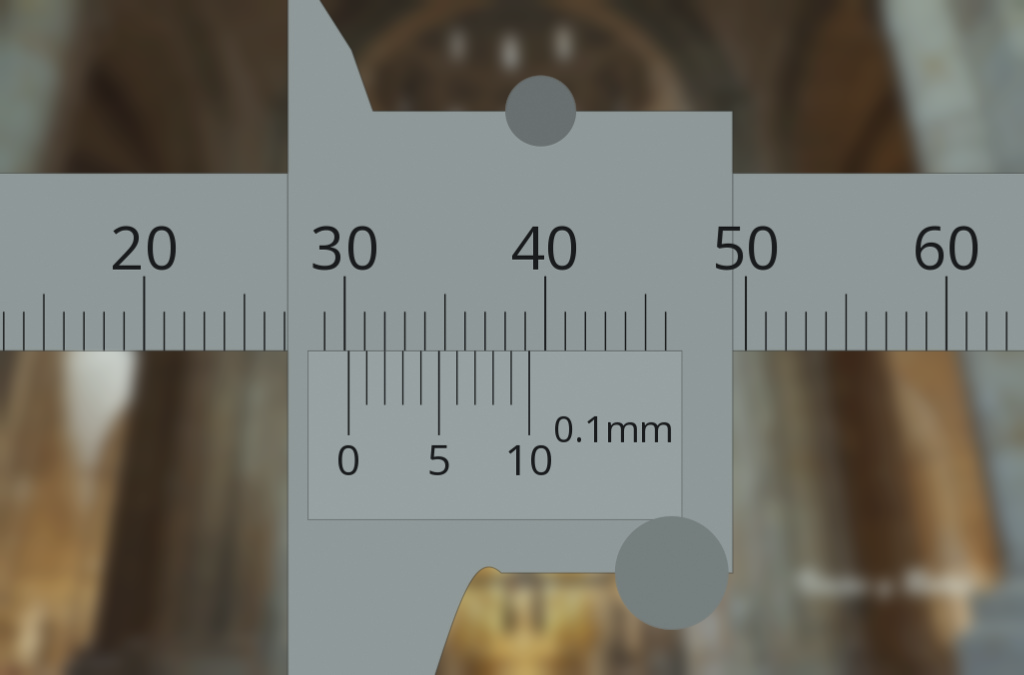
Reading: 30.2 mm
